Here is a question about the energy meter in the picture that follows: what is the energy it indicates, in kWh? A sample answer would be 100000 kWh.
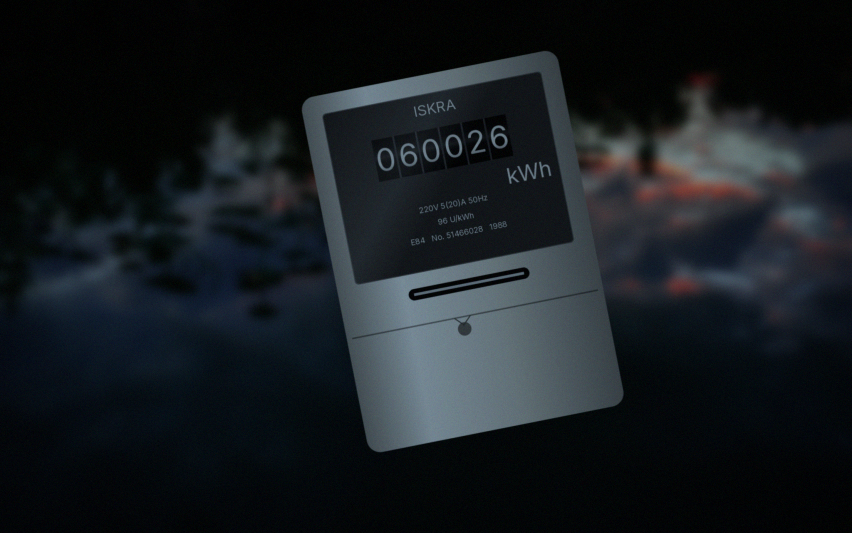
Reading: 60026 kWh
